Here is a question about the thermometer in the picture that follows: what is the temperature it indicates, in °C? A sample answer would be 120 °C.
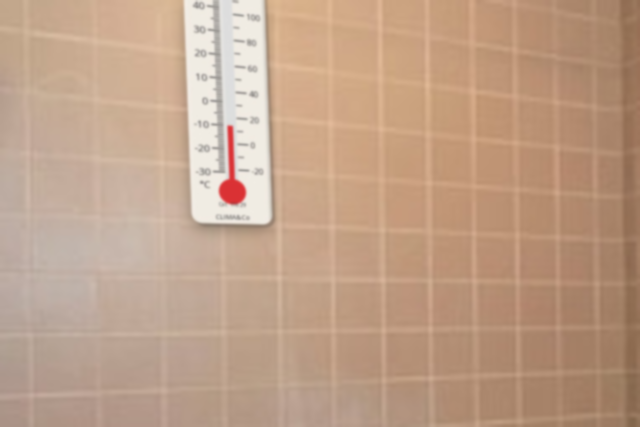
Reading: -10 °C
